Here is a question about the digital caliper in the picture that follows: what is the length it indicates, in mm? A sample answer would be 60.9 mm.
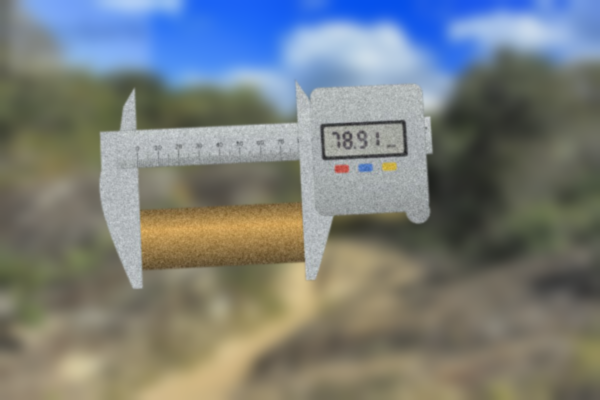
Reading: 78.91 mm
